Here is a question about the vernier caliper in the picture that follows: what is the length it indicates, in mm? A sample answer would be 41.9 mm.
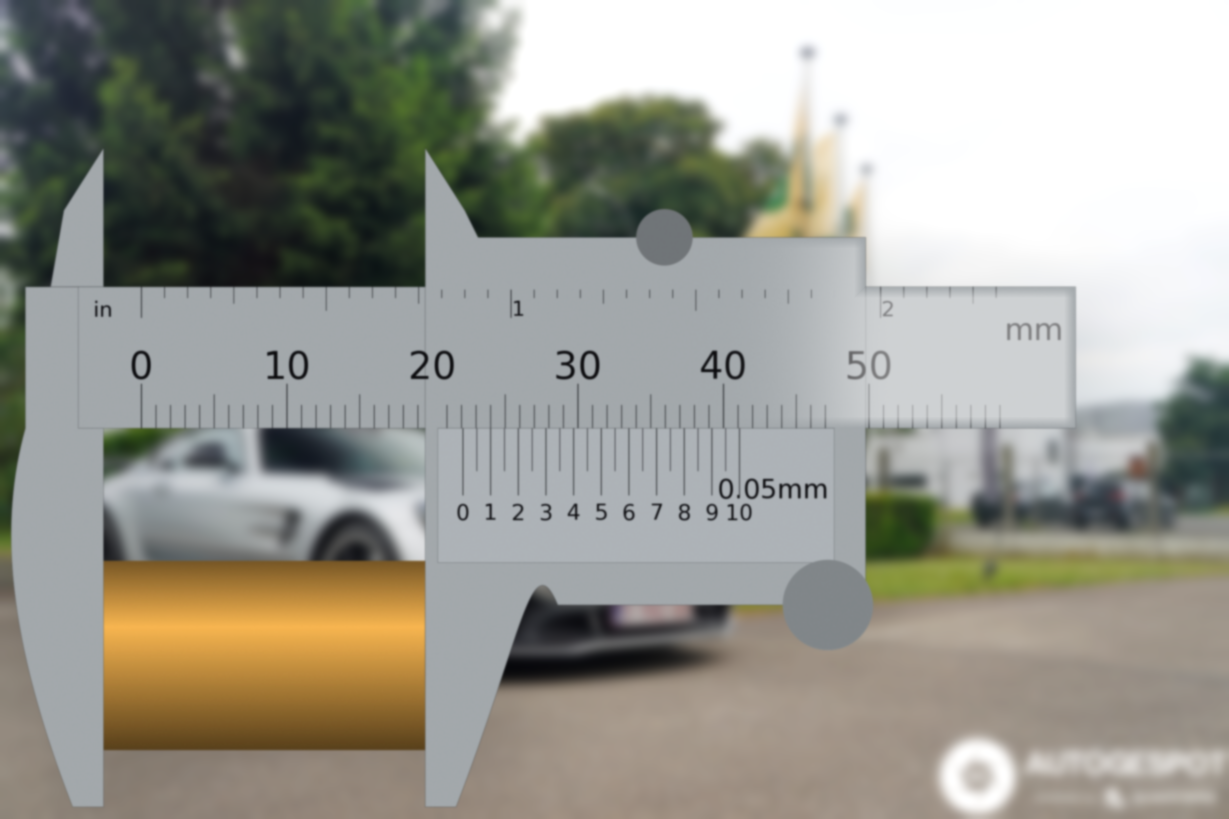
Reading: 22.1 mm
